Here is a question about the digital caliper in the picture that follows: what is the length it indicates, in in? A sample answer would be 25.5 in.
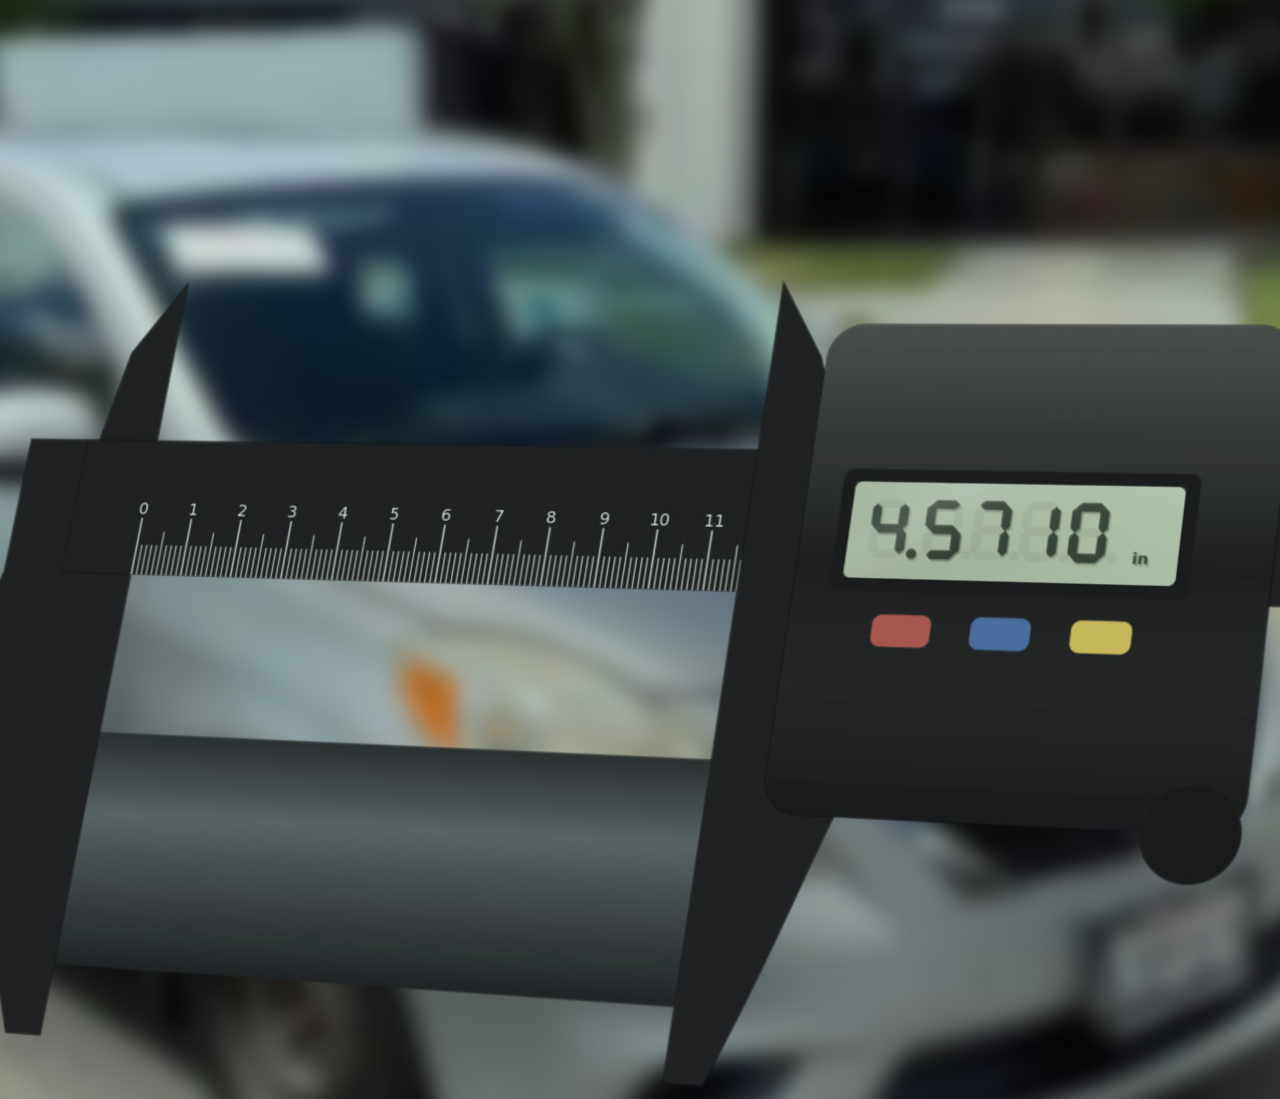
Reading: 4.5710 in
